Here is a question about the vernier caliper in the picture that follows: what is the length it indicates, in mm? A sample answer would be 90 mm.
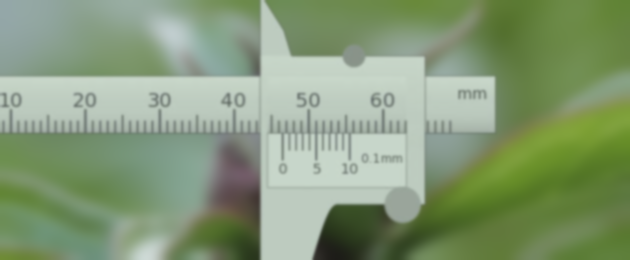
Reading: 46.5 mm
